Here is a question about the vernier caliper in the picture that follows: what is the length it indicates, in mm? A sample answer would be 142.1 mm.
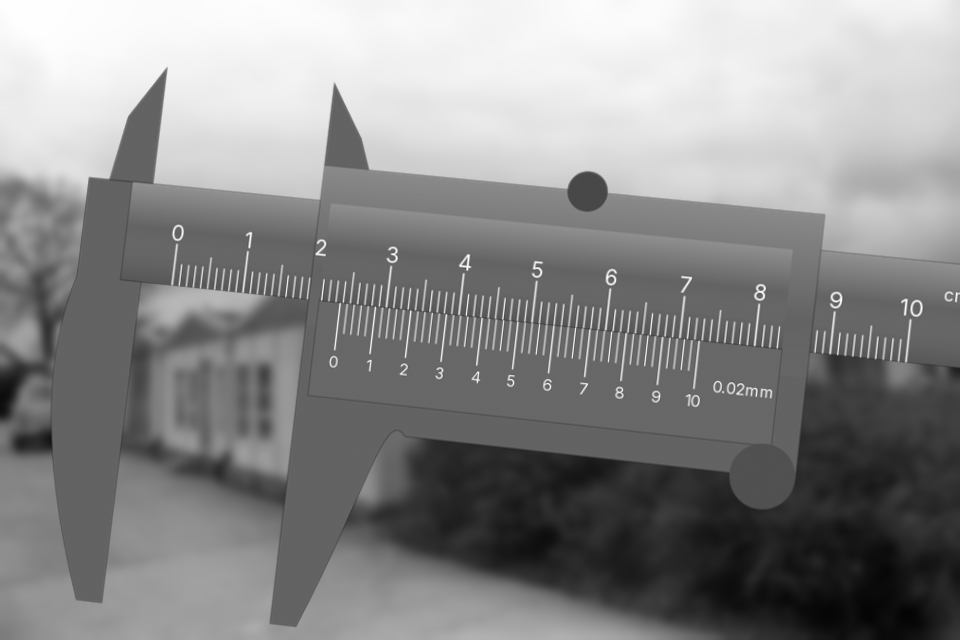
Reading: 23.6 mm
